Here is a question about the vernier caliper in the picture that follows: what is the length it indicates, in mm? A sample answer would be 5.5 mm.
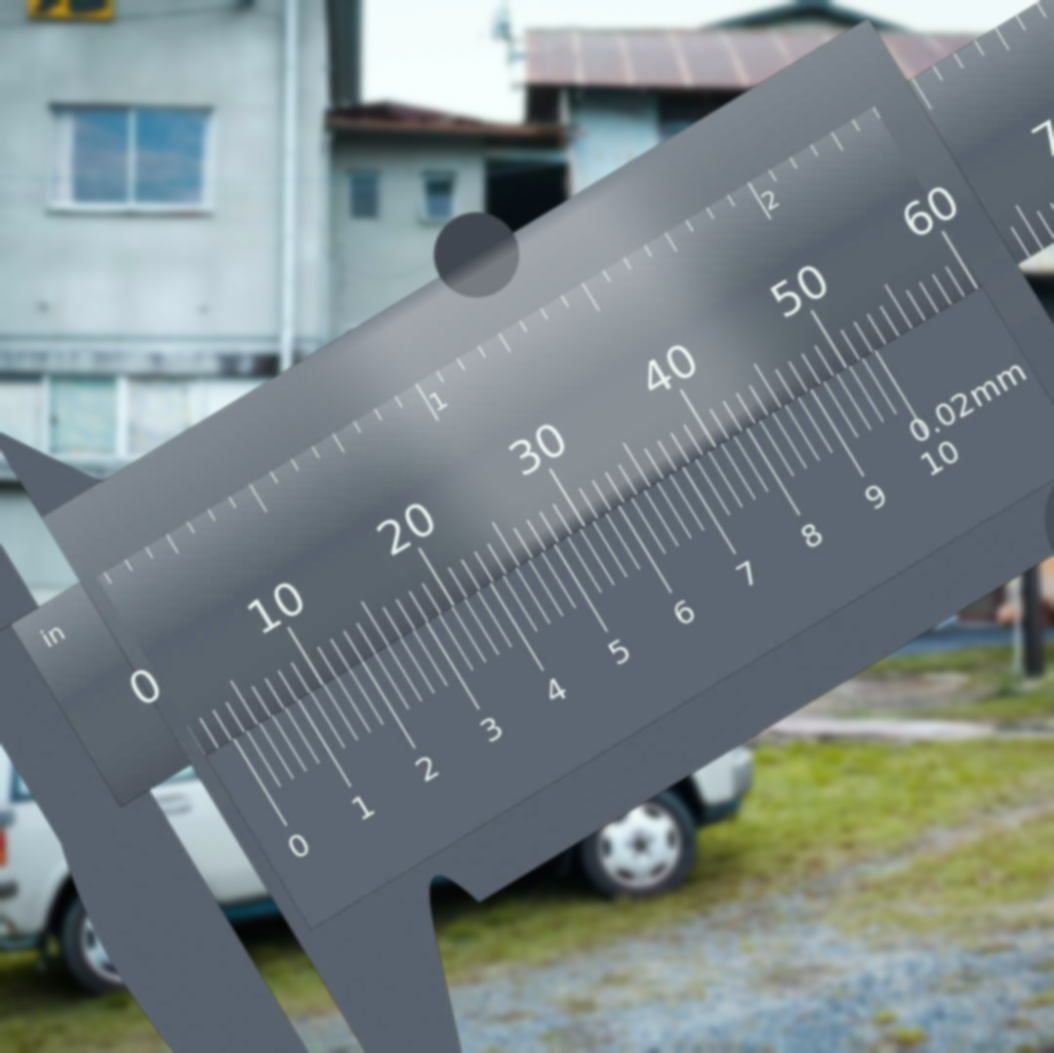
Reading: 3.2 mm
